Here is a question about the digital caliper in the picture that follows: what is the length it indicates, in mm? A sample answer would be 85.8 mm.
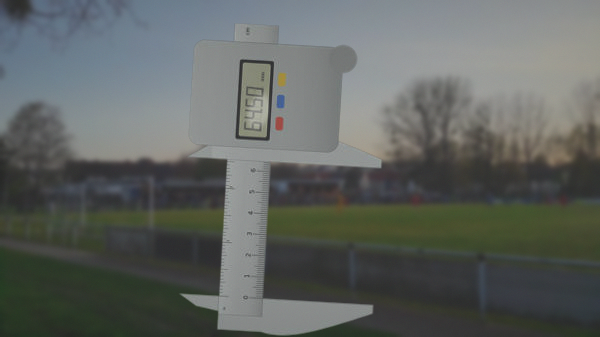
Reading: 64.50 mm
